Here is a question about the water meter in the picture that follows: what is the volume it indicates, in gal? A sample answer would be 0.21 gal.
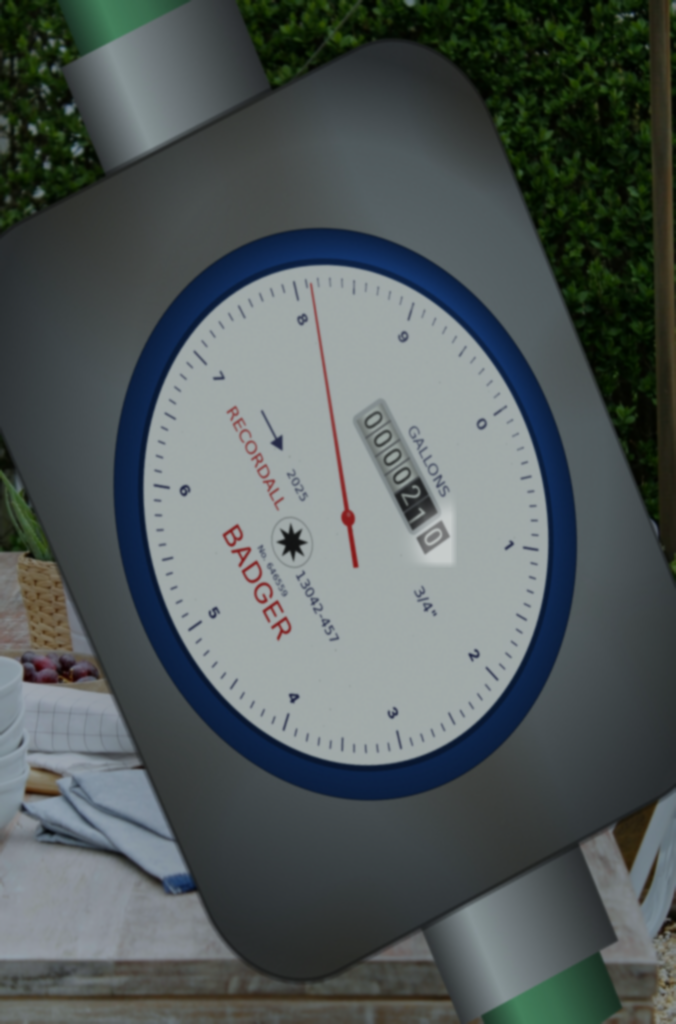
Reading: 208.1 gal
